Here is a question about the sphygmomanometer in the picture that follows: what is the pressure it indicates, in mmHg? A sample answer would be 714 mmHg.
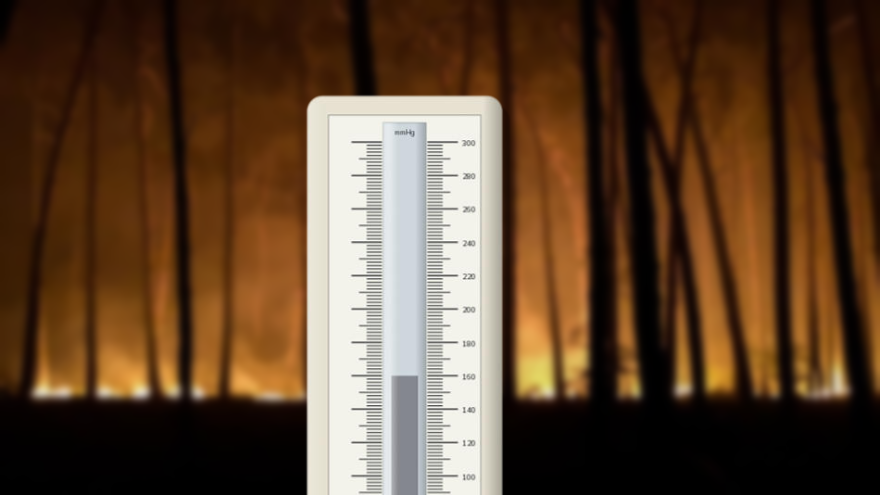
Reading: 160 mmHg
